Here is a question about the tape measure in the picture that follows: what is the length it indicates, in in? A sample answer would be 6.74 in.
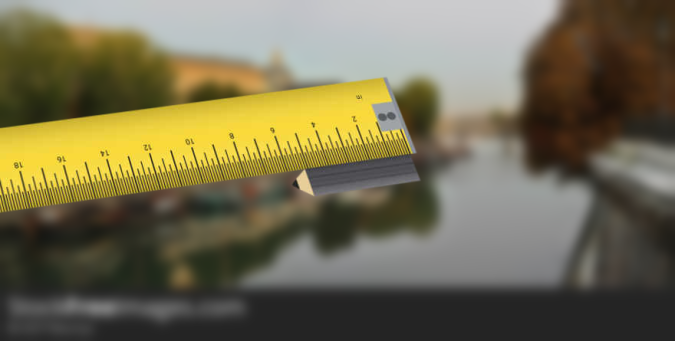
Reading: 6 in
